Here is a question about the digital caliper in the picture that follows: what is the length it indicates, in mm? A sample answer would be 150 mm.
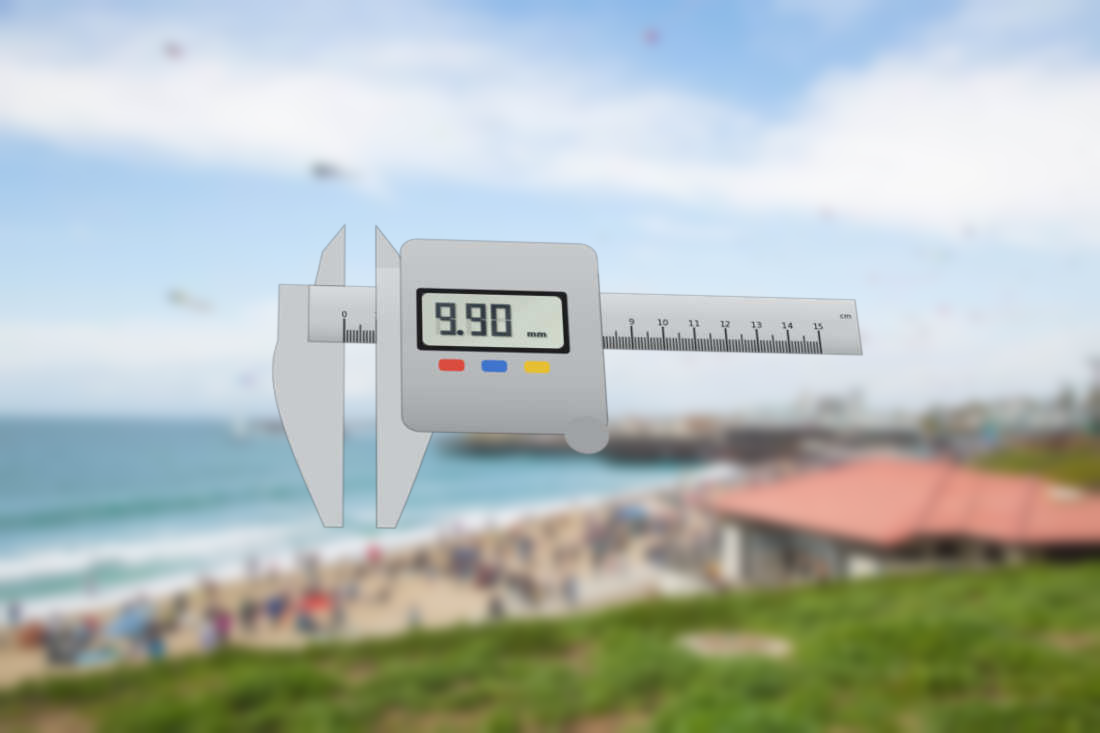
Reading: 9.90 mm
